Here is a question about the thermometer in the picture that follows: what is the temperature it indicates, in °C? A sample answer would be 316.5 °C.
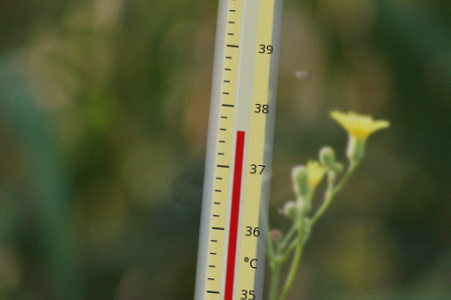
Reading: 37.6 °C
